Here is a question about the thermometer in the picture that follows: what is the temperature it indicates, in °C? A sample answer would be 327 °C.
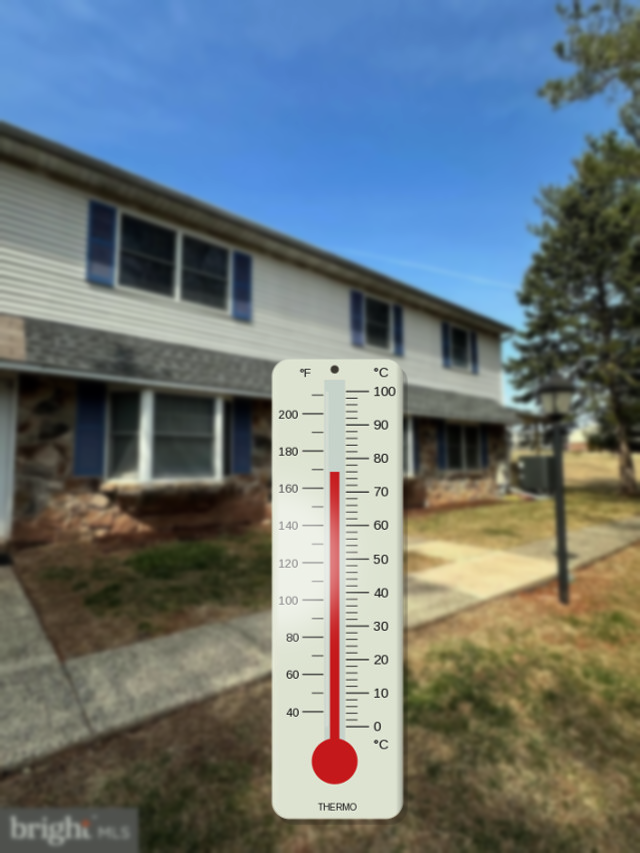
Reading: 76 °C
